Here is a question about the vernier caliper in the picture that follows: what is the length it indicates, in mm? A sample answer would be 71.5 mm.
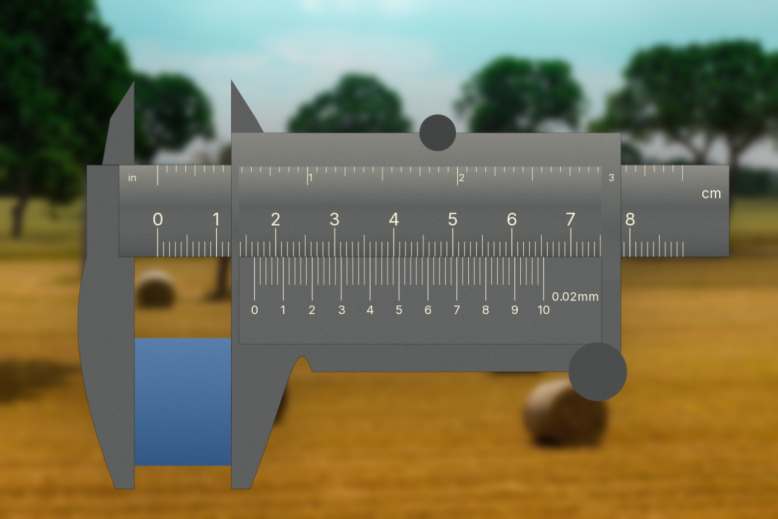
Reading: 16.4 mm
